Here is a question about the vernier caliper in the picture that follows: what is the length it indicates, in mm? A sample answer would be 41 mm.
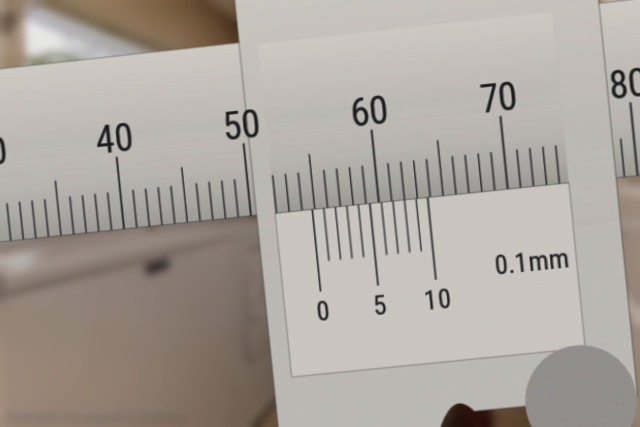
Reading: 54.8 mm
